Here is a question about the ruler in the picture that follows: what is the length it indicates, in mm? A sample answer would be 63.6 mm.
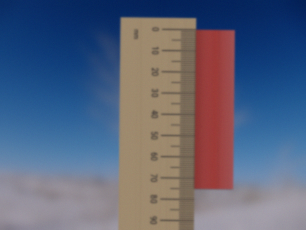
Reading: 75 mm
